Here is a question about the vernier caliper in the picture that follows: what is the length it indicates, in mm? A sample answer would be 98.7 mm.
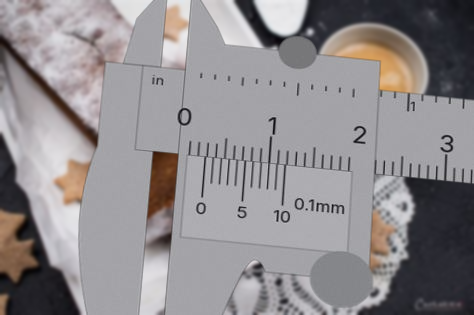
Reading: 2.8 mm
